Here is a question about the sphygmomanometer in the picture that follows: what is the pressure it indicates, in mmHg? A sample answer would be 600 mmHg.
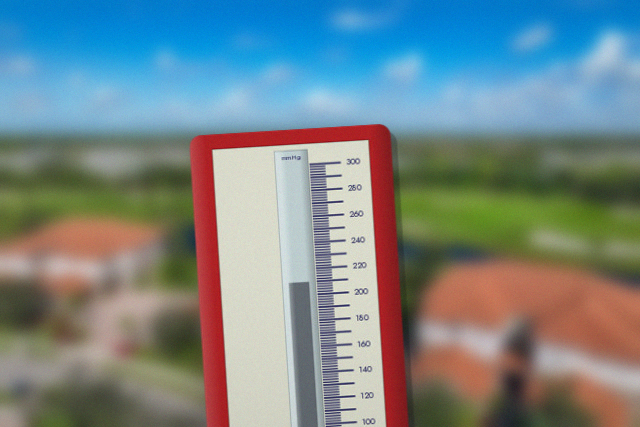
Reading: 210 mmHg
